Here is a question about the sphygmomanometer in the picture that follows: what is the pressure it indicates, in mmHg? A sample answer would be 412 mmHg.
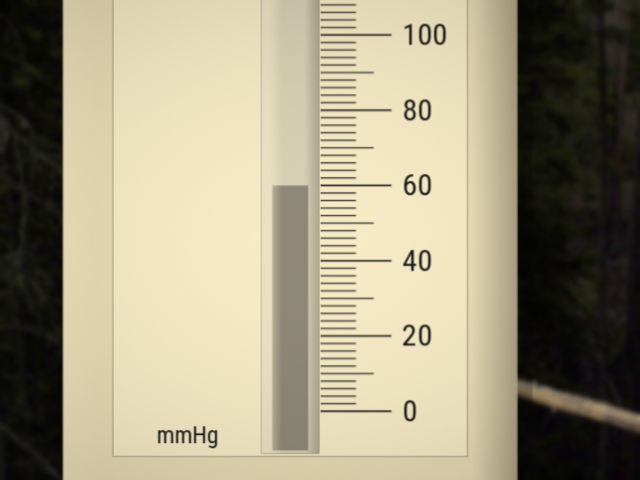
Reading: 60 mmHg
